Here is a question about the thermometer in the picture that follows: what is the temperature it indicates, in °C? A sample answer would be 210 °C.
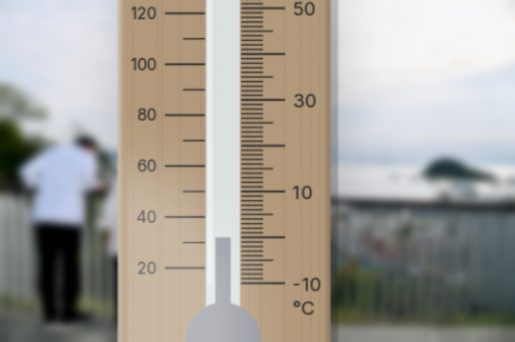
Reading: 0 °C
